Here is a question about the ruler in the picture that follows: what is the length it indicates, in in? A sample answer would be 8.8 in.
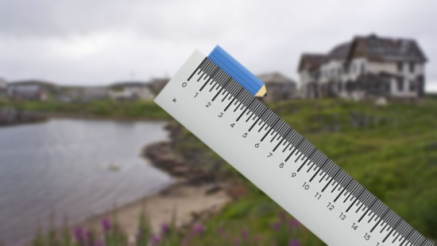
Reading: 4.5 in
